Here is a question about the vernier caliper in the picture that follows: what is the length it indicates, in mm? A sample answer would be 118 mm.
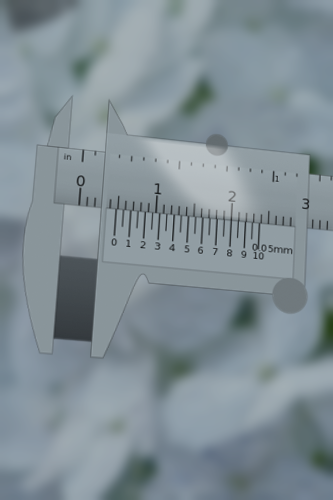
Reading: 4.8 mm
